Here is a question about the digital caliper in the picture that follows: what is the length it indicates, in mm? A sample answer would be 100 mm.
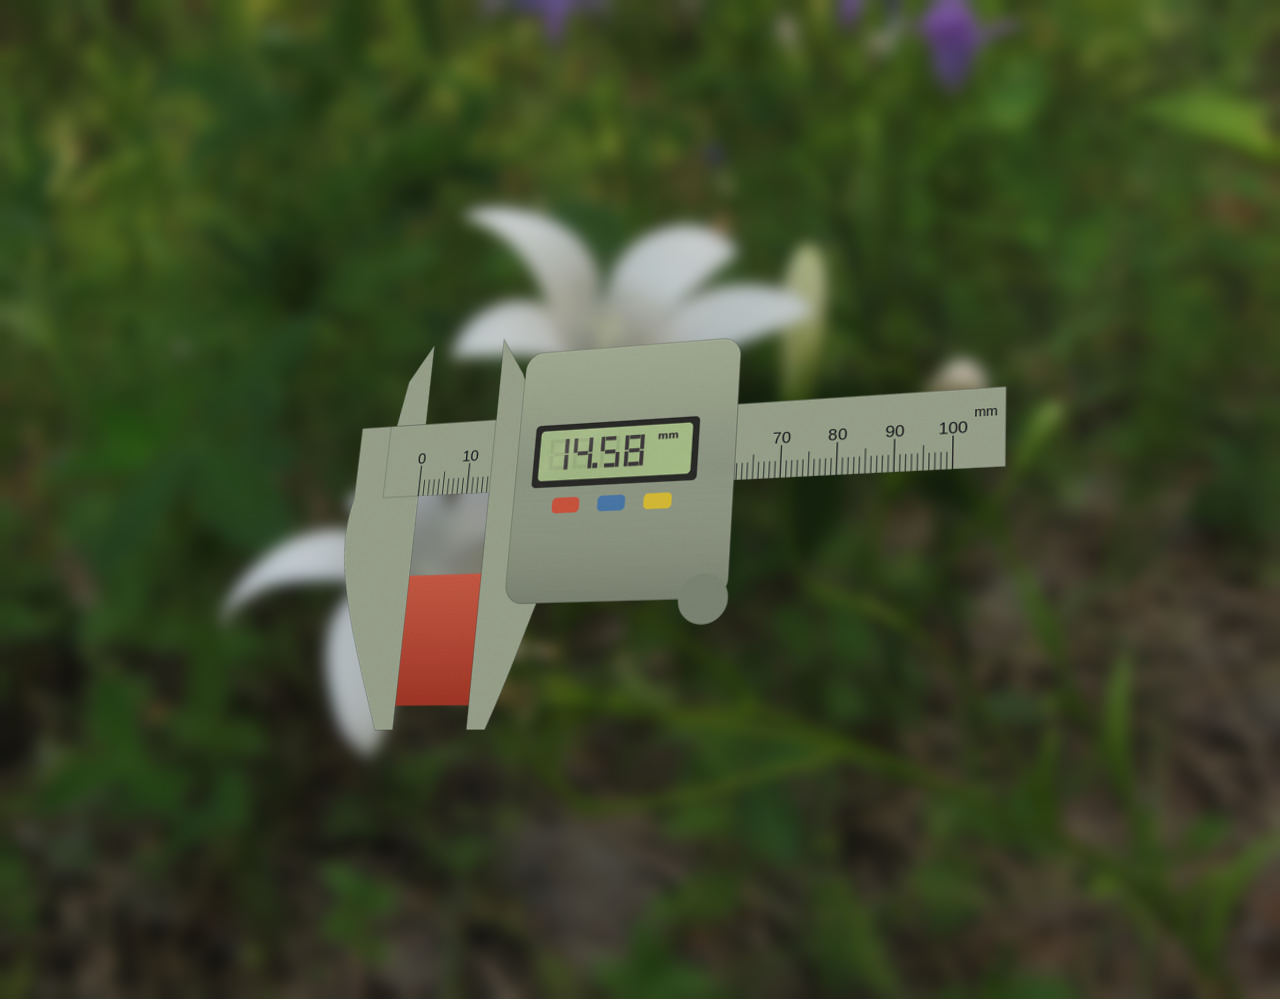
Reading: 14.58 mm
